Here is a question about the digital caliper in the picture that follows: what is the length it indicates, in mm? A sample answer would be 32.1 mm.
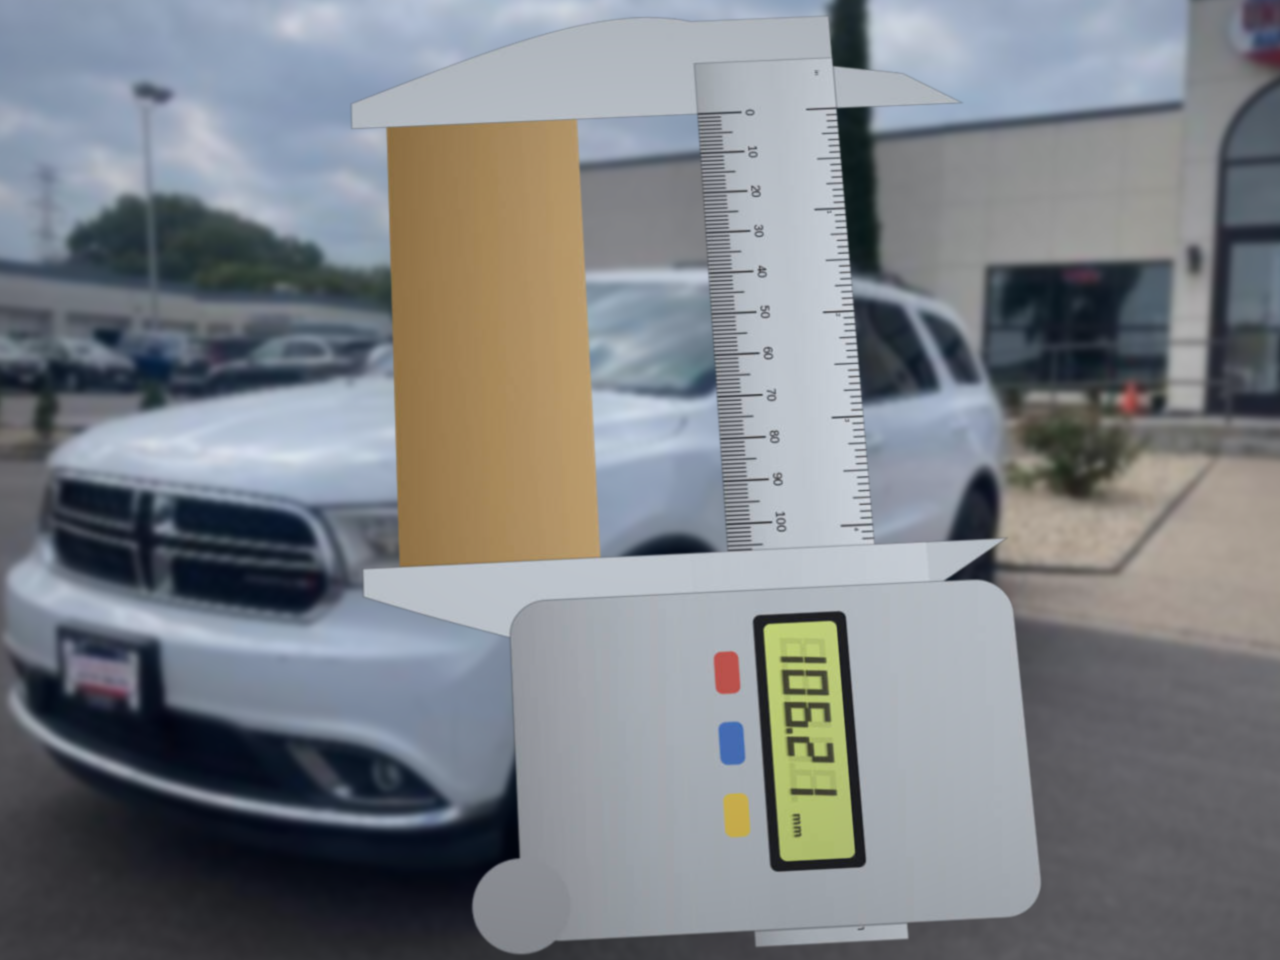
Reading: 106.21 mm
